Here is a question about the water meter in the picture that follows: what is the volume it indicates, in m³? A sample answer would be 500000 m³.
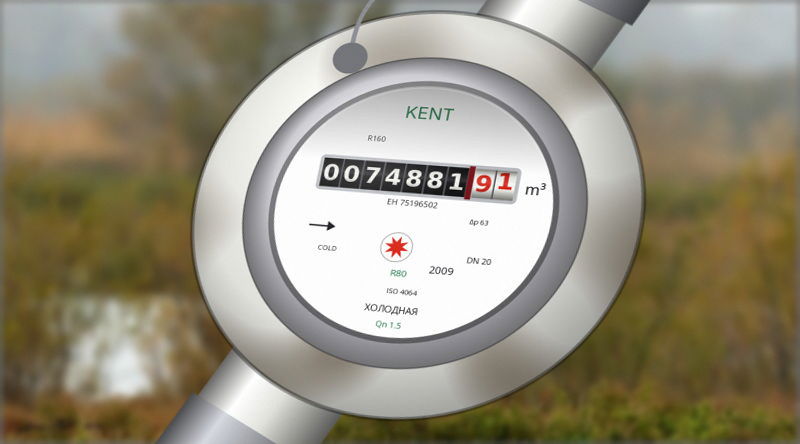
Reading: 74881.91 m³
